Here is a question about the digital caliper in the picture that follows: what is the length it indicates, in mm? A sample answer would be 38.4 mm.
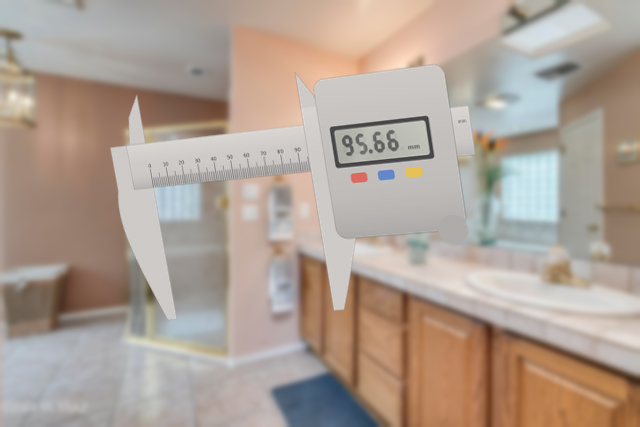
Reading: 95.66 mm
